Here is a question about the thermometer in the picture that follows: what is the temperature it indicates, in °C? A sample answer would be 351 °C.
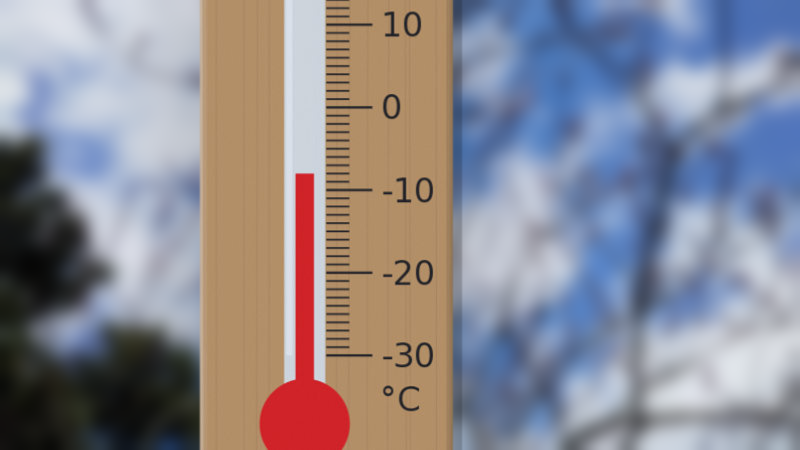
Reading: -8 °C
